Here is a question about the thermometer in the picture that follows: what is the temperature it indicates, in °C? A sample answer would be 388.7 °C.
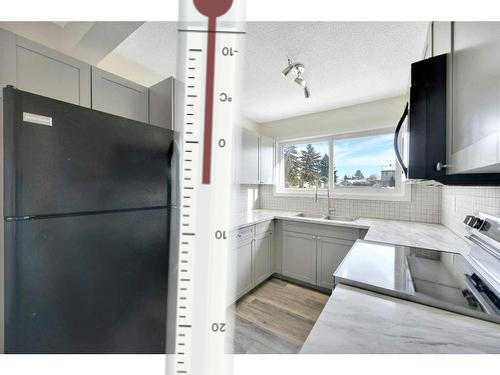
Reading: 4.5 °C
